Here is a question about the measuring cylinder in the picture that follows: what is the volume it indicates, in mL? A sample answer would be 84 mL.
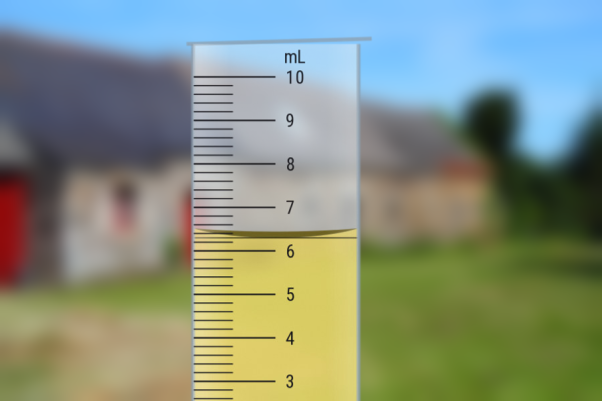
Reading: 6.3 mL
